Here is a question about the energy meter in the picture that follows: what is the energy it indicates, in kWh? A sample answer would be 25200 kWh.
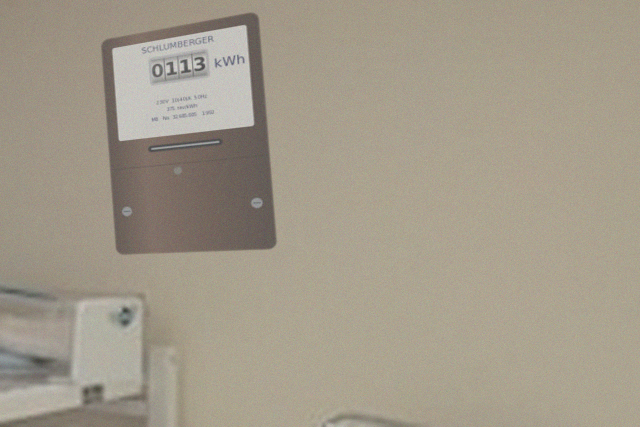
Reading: 113 kWh
